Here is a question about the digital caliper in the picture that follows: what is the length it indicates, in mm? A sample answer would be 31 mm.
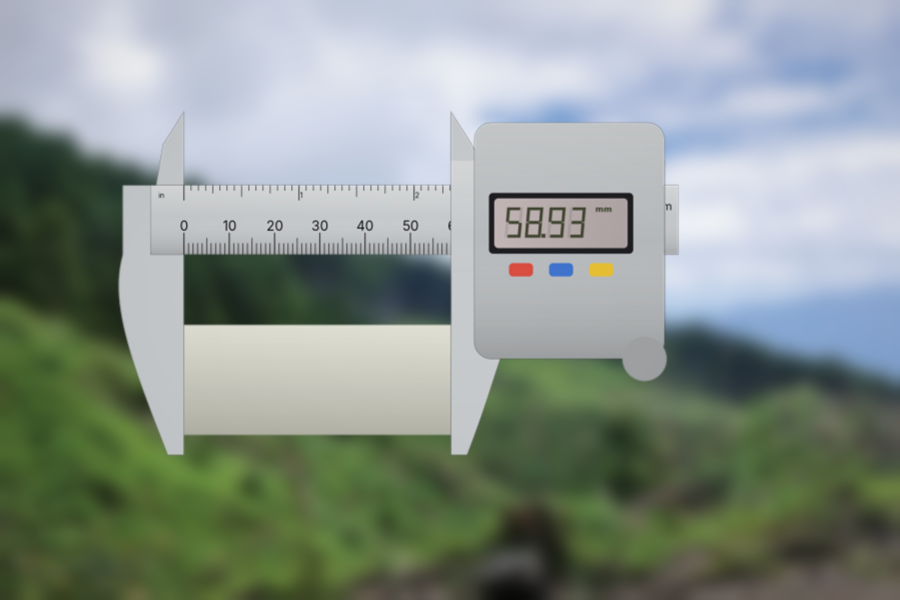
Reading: 58.93 mm
